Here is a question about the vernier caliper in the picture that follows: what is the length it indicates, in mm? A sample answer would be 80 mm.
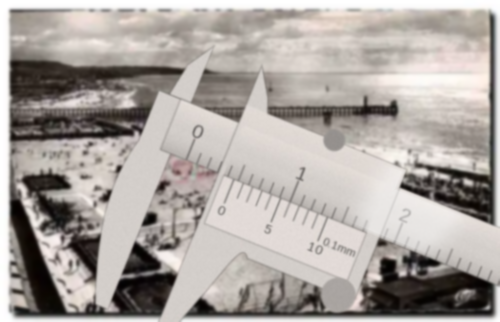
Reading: 4.6 mm
